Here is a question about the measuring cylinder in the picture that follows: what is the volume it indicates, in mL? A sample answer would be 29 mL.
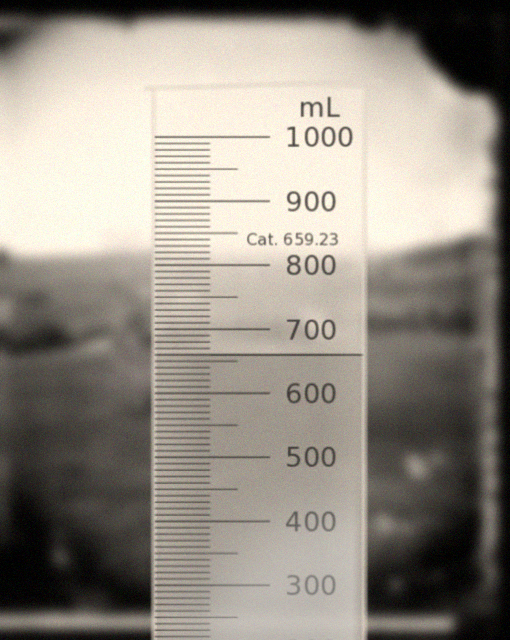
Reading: 660 mL
